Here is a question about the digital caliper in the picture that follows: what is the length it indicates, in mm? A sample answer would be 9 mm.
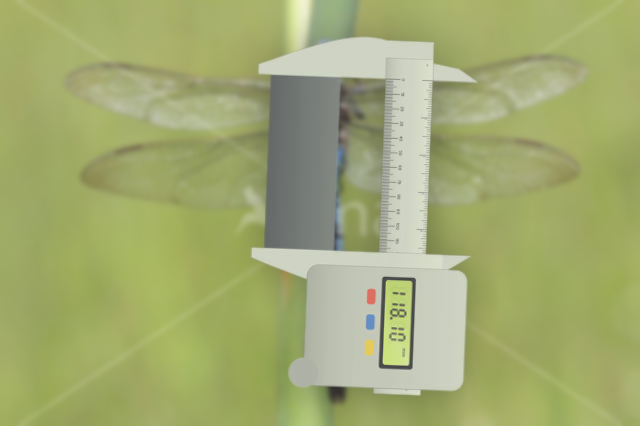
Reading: 118.10 mm
